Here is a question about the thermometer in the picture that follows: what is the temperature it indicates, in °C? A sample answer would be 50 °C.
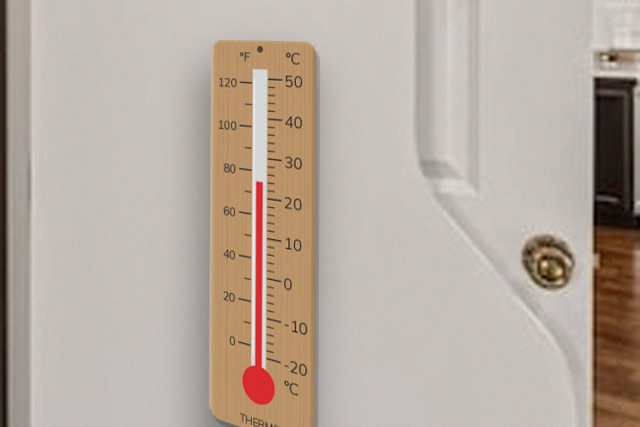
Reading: 24 °C
